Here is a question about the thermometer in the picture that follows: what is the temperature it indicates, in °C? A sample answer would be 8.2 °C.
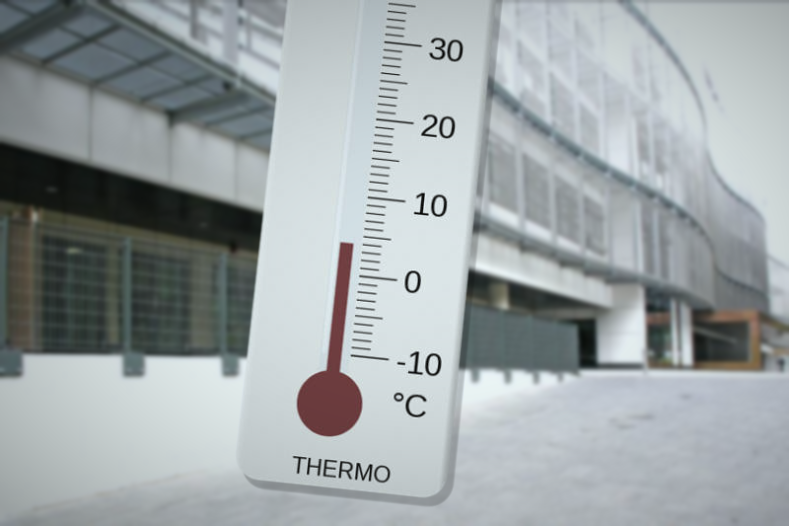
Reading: 4 °C
